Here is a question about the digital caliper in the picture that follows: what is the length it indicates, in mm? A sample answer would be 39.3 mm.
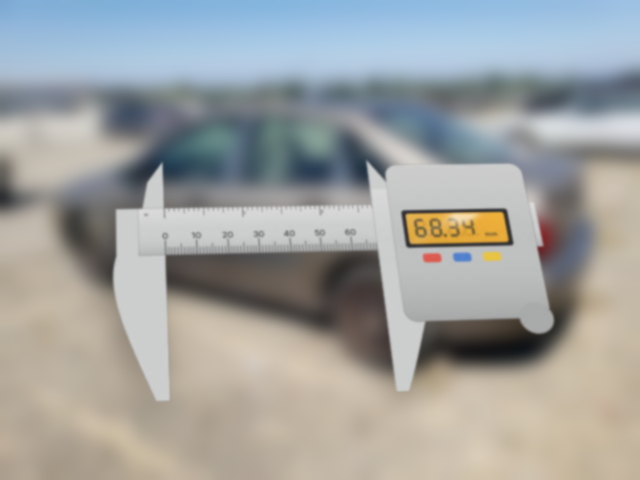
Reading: 68.34 mm
